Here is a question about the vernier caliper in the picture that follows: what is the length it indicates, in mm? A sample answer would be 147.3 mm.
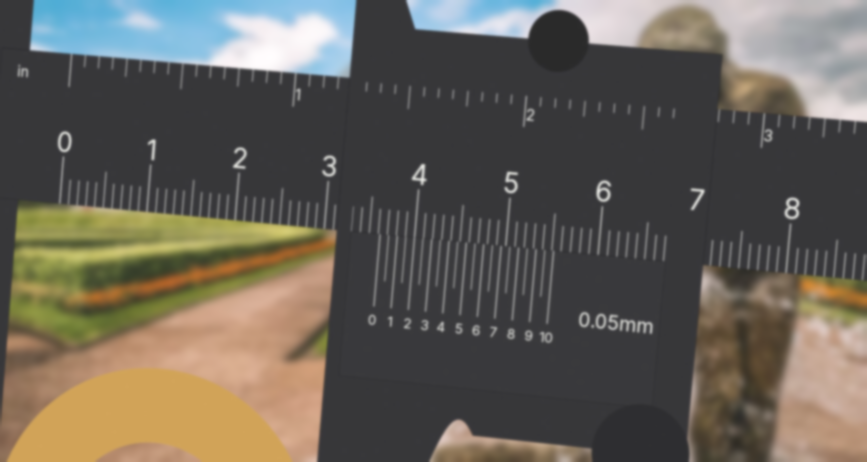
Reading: 36.2 mm
